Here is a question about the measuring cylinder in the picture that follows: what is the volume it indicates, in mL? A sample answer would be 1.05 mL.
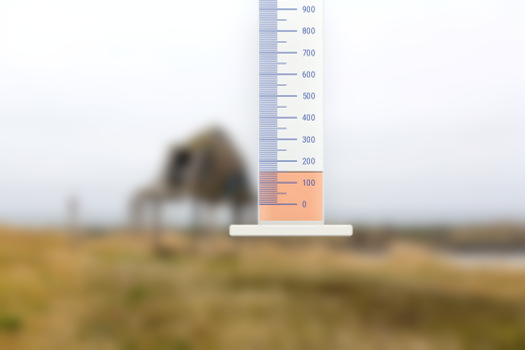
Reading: 150 mL
